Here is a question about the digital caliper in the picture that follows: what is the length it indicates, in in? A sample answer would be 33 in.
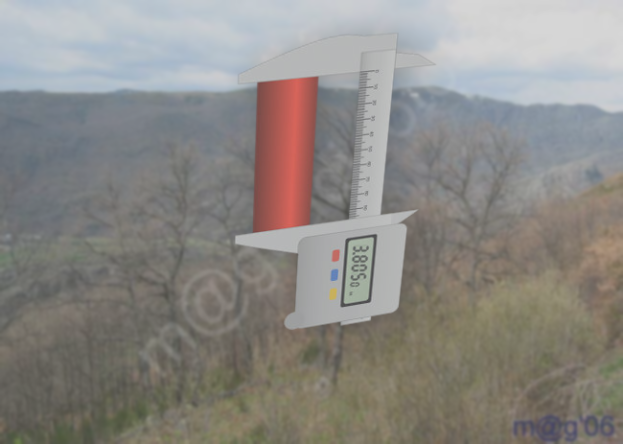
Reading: 3.8050 in
